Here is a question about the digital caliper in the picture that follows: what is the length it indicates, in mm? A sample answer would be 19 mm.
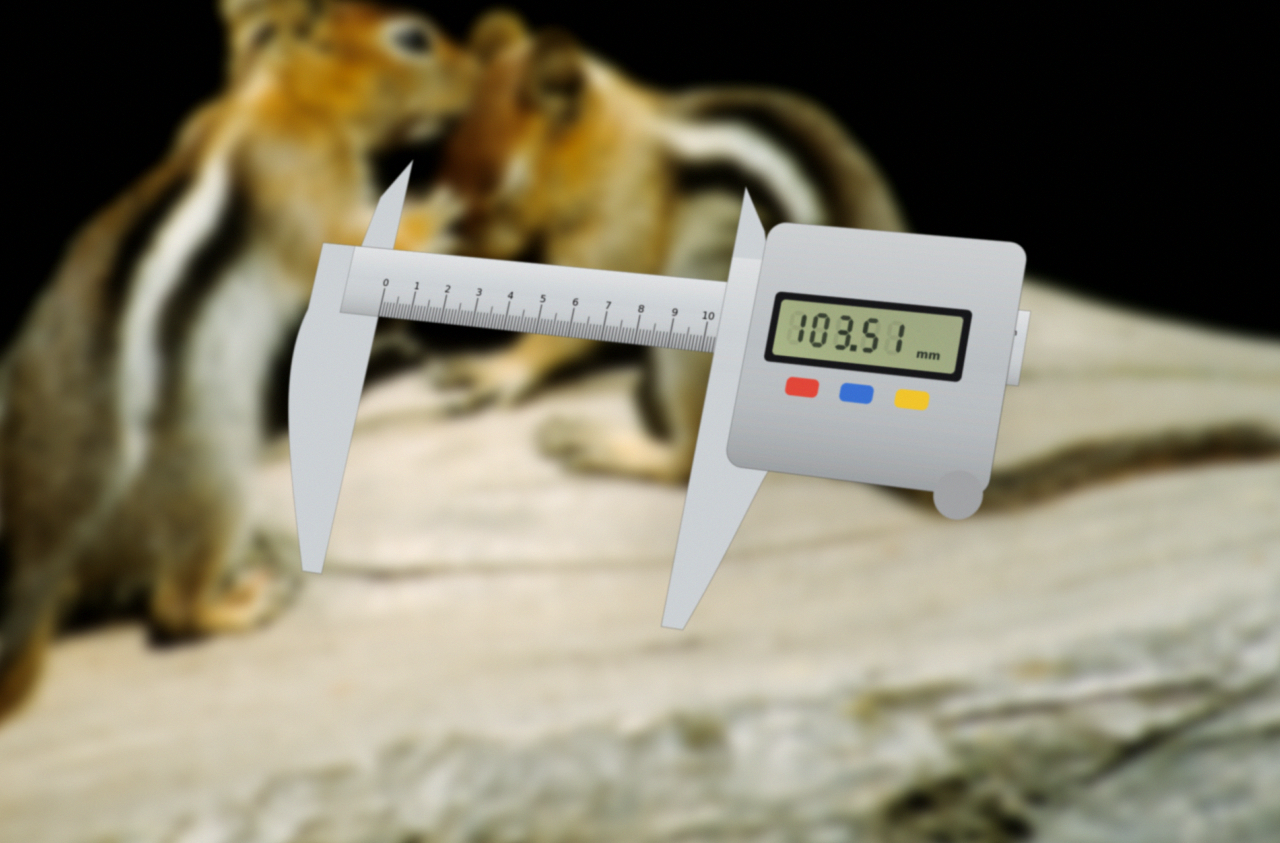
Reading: 103.51 mm
